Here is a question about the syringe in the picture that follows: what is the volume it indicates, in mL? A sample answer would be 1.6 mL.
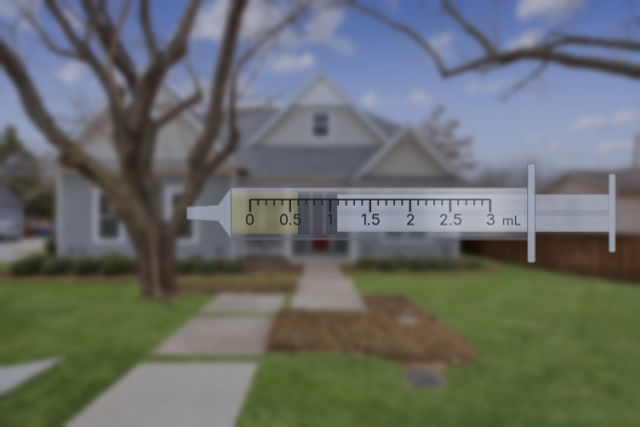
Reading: 0.6 mL
